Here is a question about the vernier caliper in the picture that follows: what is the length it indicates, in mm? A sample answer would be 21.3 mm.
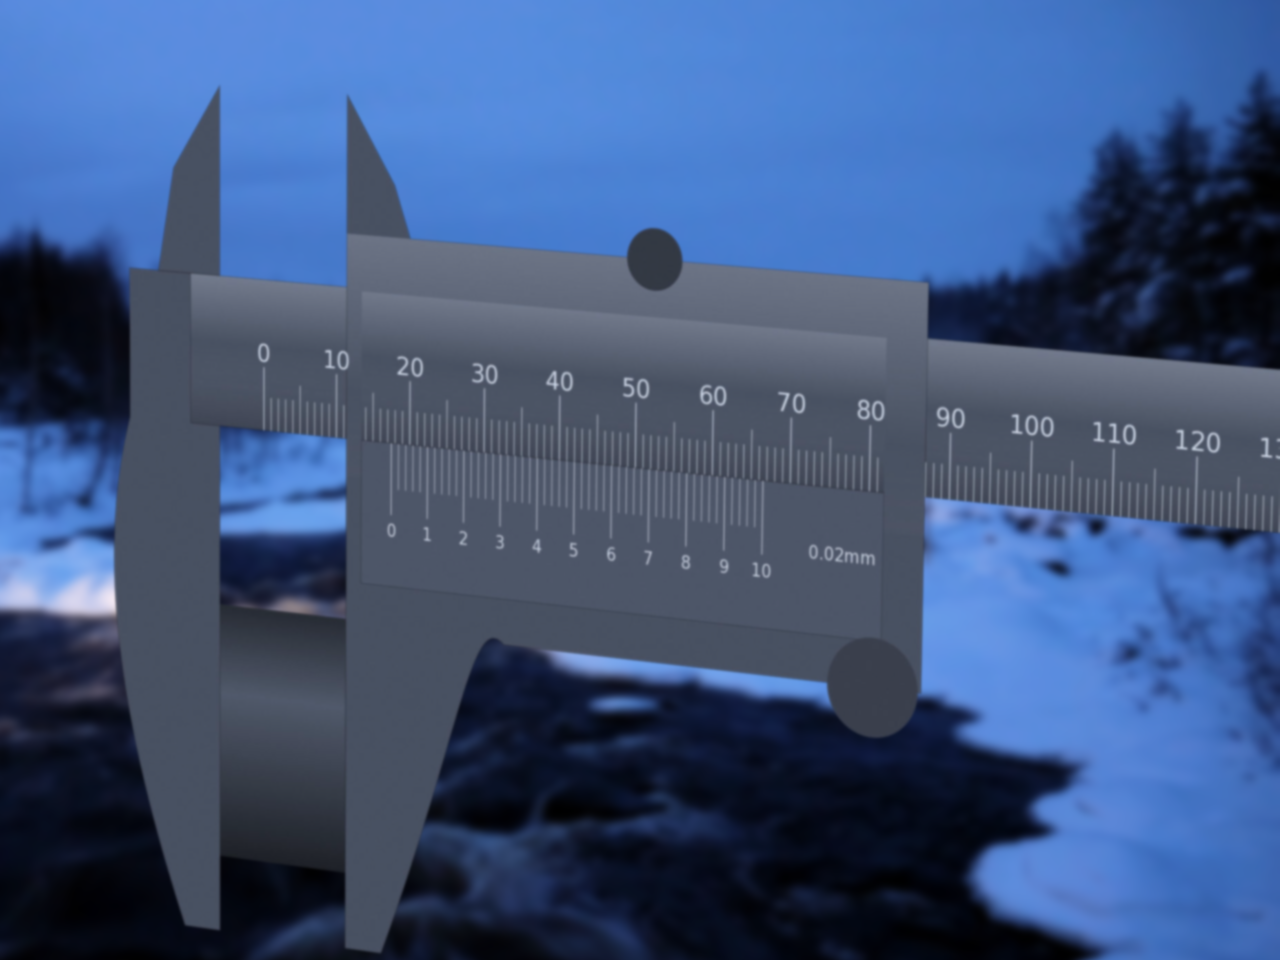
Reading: 17.5 mm
